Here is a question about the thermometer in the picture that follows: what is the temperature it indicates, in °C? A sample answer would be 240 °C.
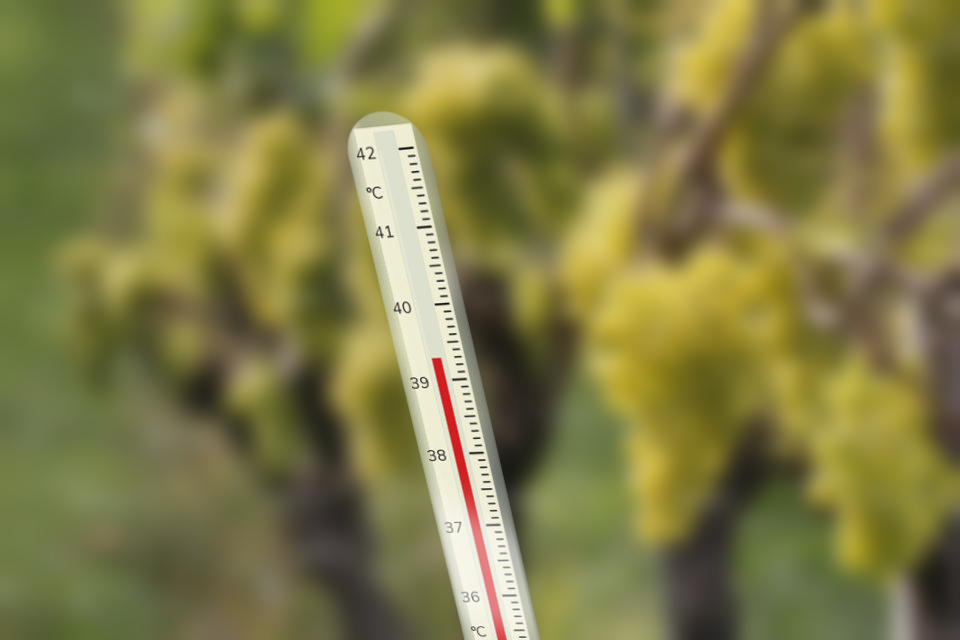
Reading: 39.3 °C
